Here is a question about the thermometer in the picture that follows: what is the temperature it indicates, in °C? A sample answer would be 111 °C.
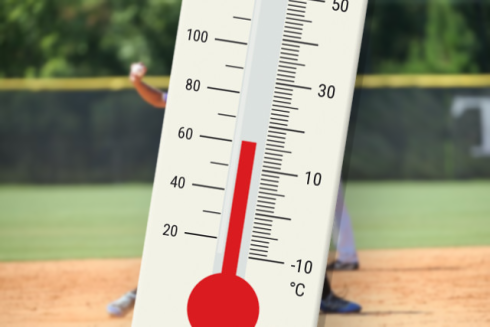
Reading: 16 °C
